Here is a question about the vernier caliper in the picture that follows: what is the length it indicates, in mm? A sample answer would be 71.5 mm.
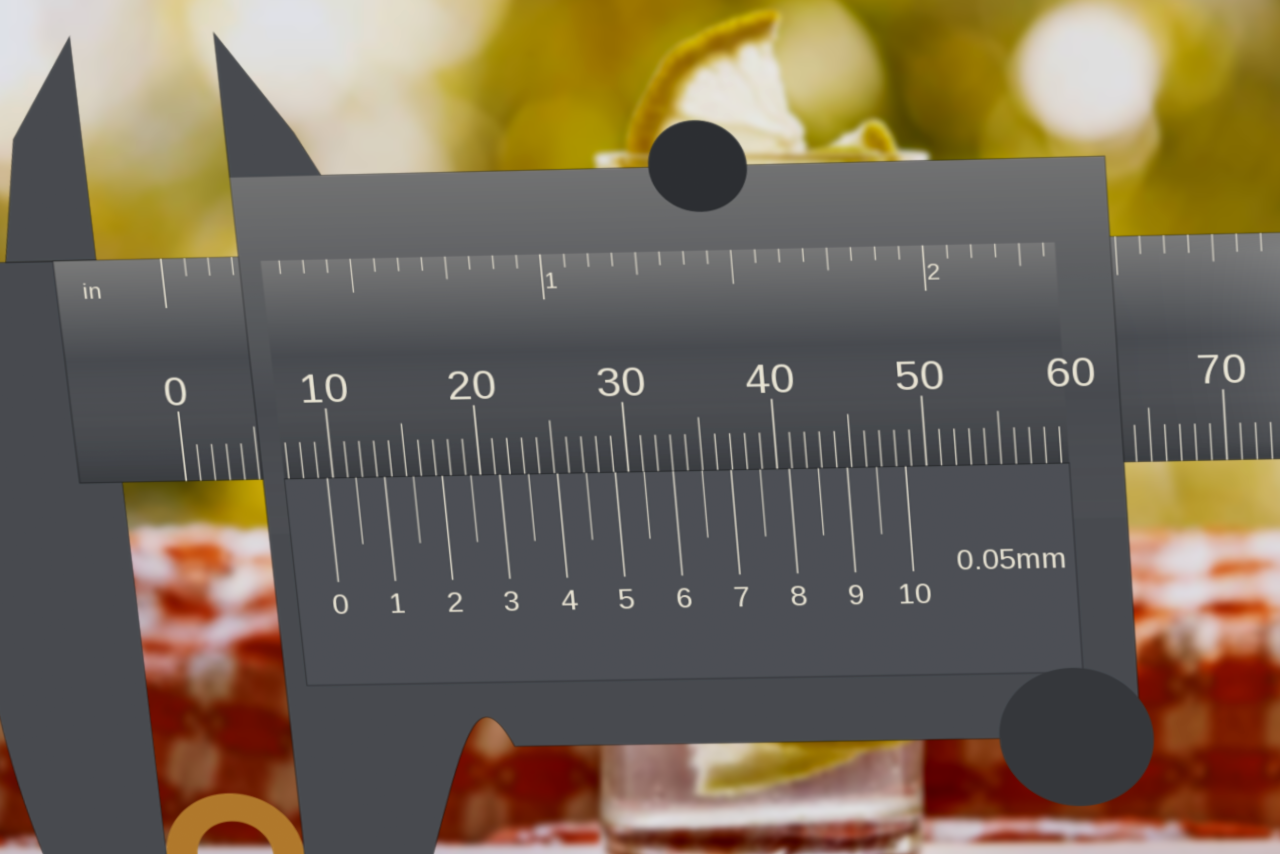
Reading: 9.6 mm
